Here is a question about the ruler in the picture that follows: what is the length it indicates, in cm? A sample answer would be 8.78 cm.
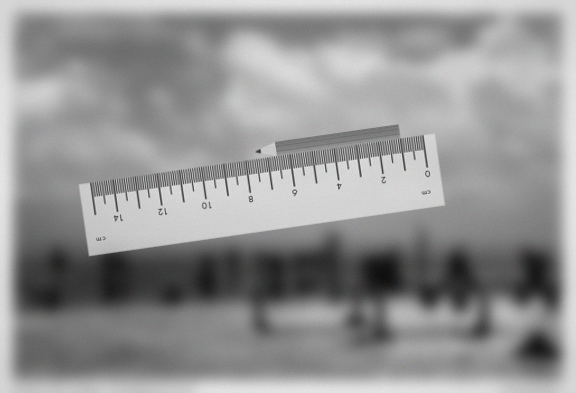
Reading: 6.5 cm
